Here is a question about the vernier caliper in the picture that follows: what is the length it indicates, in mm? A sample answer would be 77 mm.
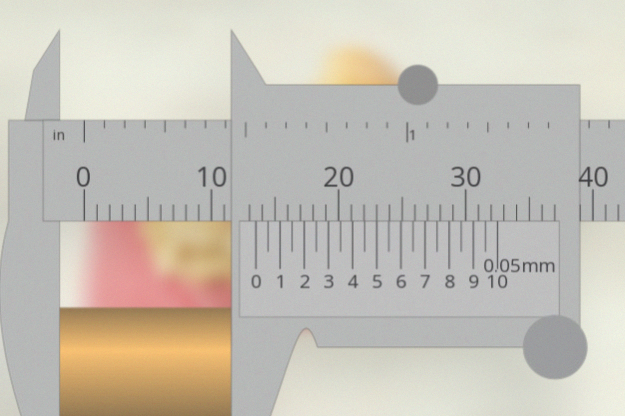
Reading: 13.5 mm
